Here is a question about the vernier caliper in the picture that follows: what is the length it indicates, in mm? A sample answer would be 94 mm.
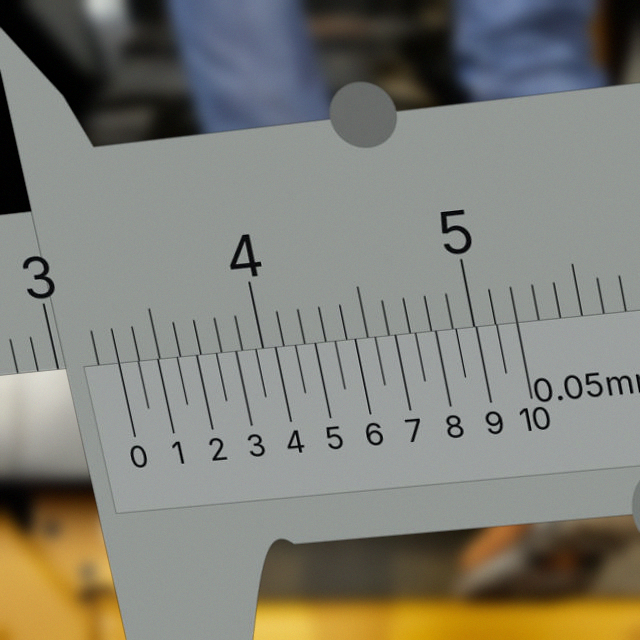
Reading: 33.0 mm
